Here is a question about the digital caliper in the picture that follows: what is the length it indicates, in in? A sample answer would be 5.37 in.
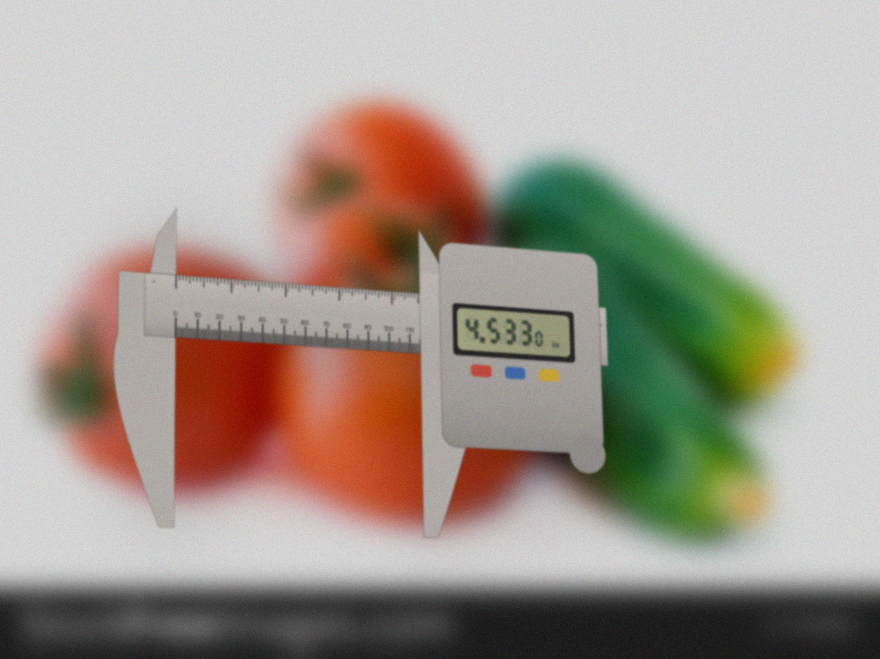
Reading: 4.5330 in
